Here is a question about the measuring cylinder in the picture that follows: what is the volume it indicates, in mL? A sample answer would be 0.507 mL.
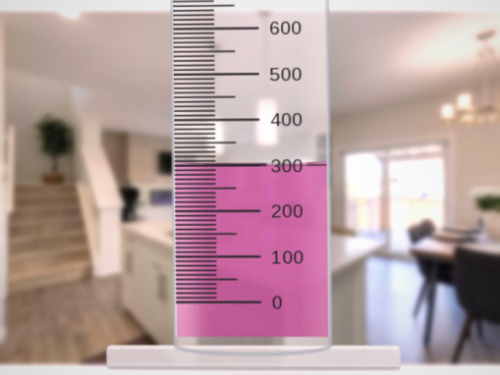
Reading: 300 mL
